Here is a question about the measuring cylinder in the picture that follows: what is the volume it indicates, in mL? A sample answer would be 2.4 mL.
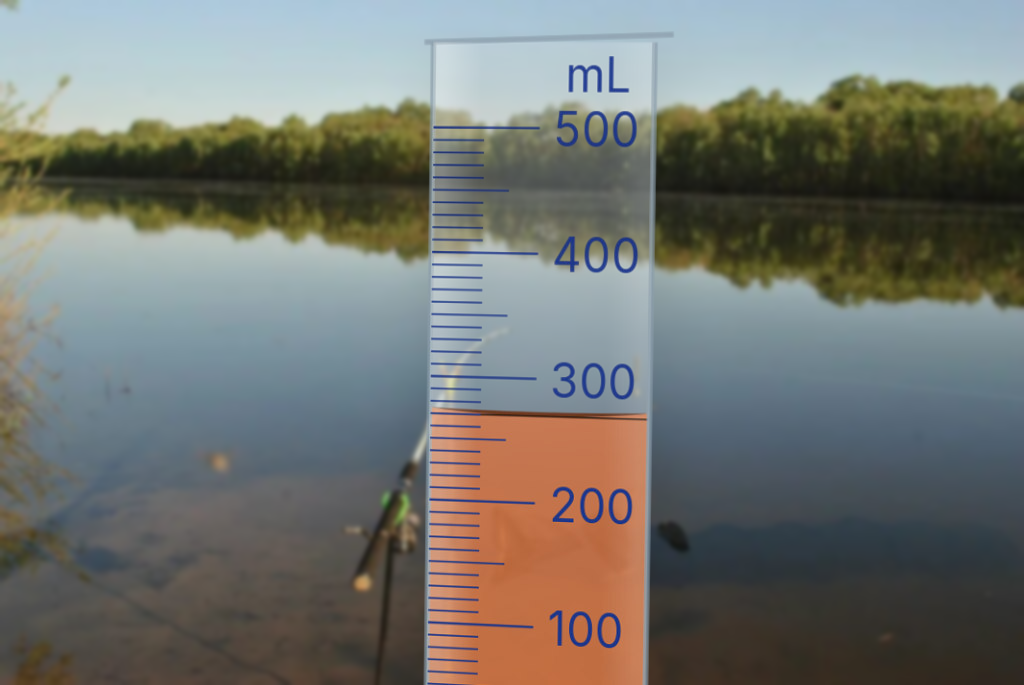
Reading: 270 mL
